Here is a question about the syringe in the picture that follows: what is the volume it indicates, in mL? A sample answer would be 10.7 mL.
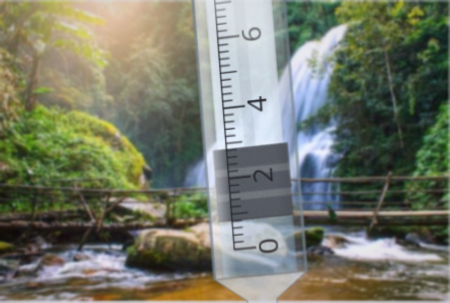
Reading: 0.8 mL
